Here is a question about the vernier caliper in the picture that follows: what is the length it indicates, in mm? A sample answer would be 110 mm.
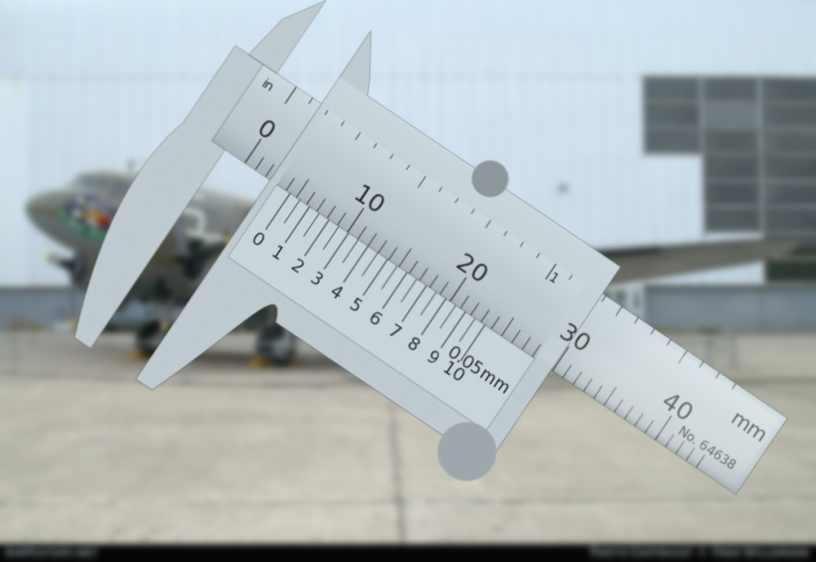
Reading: 4.4 mm
